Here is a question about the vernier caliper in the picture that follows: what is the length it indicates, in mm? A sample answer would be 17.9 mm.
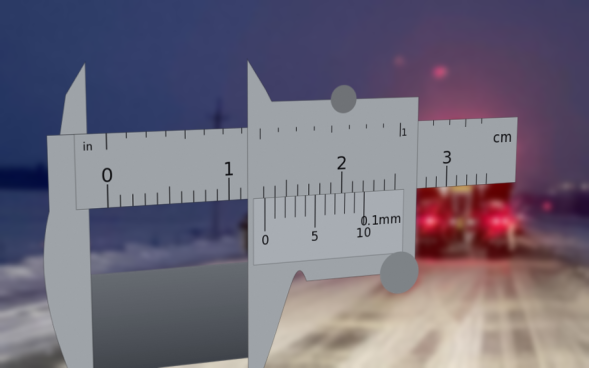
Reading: 13.1 mm
